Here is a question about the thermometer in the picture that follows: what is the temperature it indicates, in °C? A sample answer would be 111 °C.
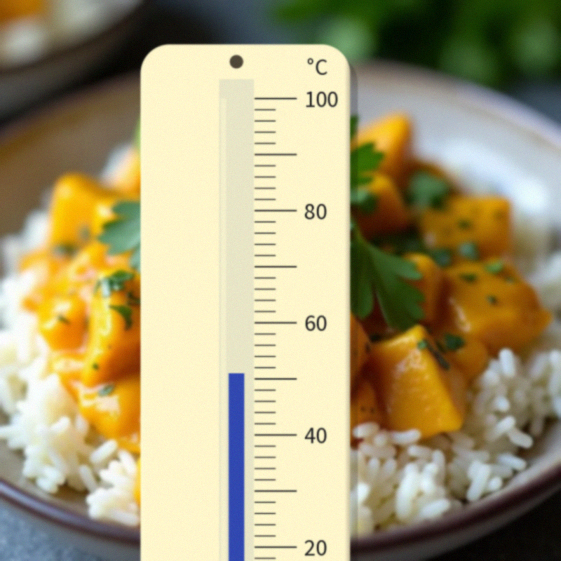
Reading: 51 °C
